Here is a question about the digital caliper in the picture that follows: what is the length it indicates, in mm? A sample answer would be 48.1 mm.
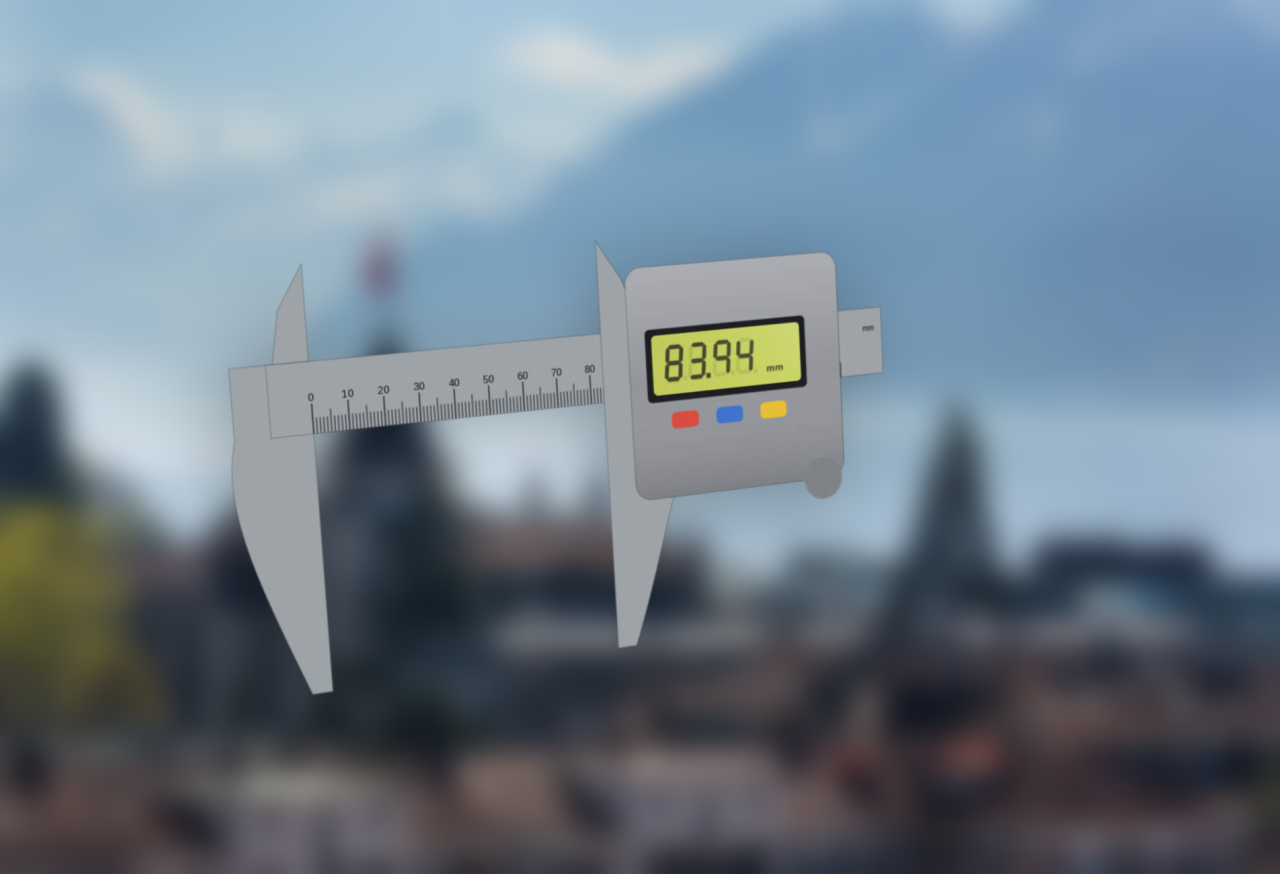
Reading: 83.94 mm
